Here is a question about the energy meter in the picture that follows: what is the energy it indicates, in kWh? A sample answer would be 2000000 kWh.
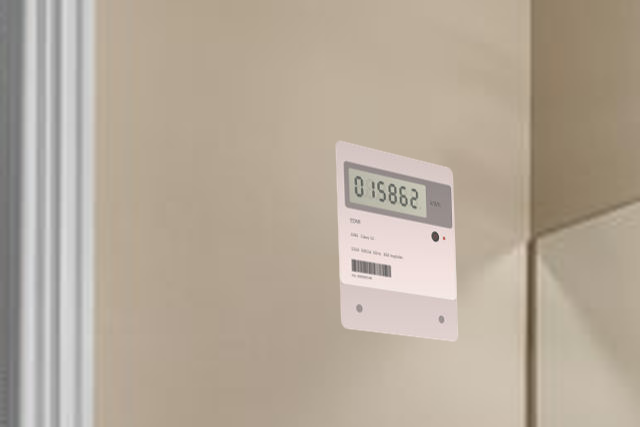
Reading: 15862 kWh
